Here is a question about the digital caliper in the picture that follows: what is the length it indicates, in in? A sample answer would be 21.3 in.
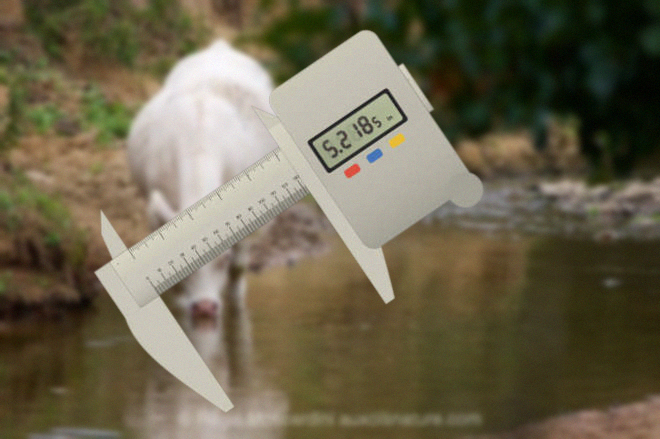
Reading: 5.2185 in
